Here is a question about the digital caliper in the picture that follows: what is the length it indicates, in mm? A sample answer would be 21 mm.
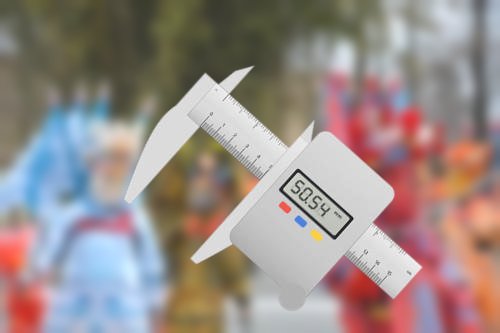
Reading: 50.54 mm
